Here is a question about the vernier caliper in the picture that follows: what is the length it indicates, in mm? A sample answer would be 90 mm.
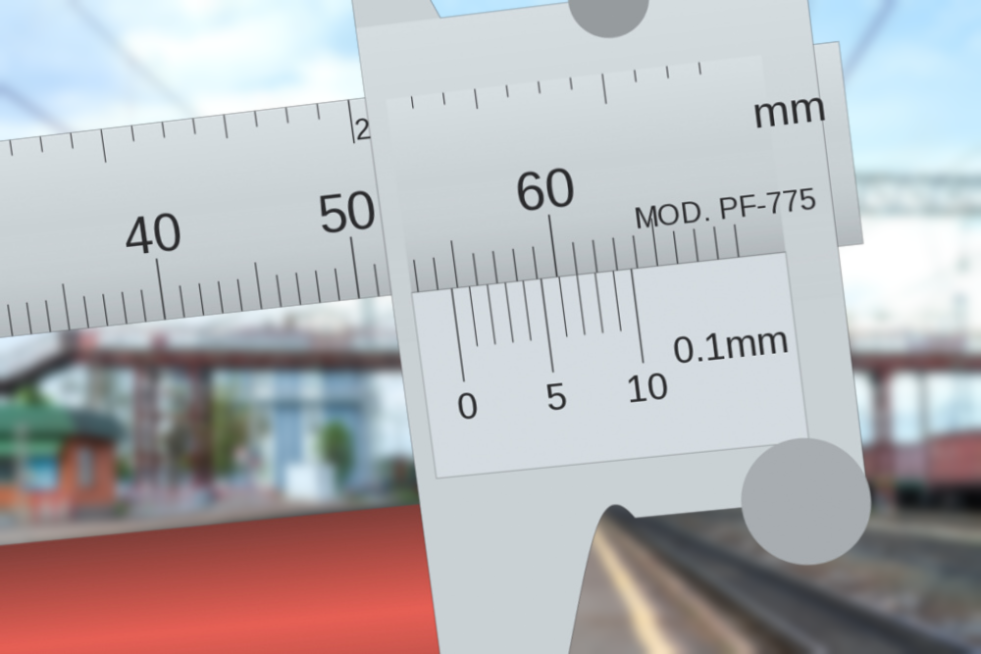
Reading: 54.7 mm
